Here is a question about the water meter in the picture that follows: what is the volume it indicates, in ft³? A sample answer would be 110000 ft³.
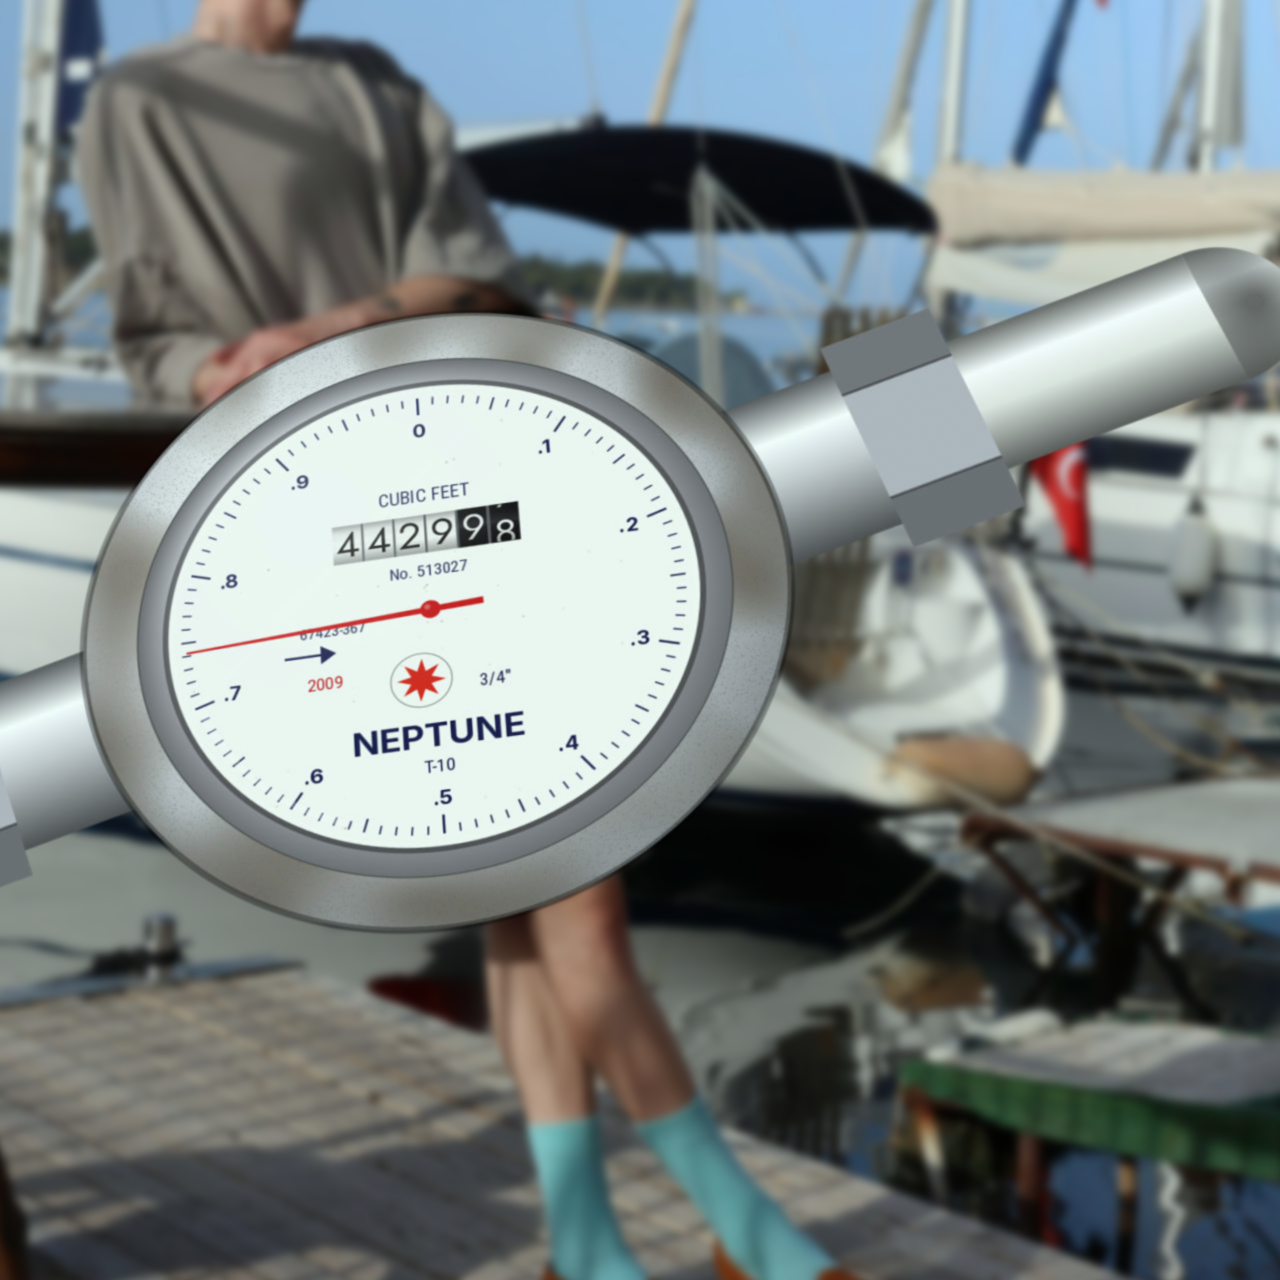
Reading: 442997.74 ft³
